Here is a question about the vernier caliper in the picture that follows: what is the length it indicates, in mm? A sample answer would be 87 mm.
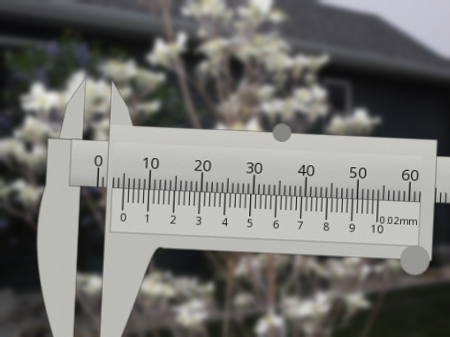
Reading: 5.0 mm
